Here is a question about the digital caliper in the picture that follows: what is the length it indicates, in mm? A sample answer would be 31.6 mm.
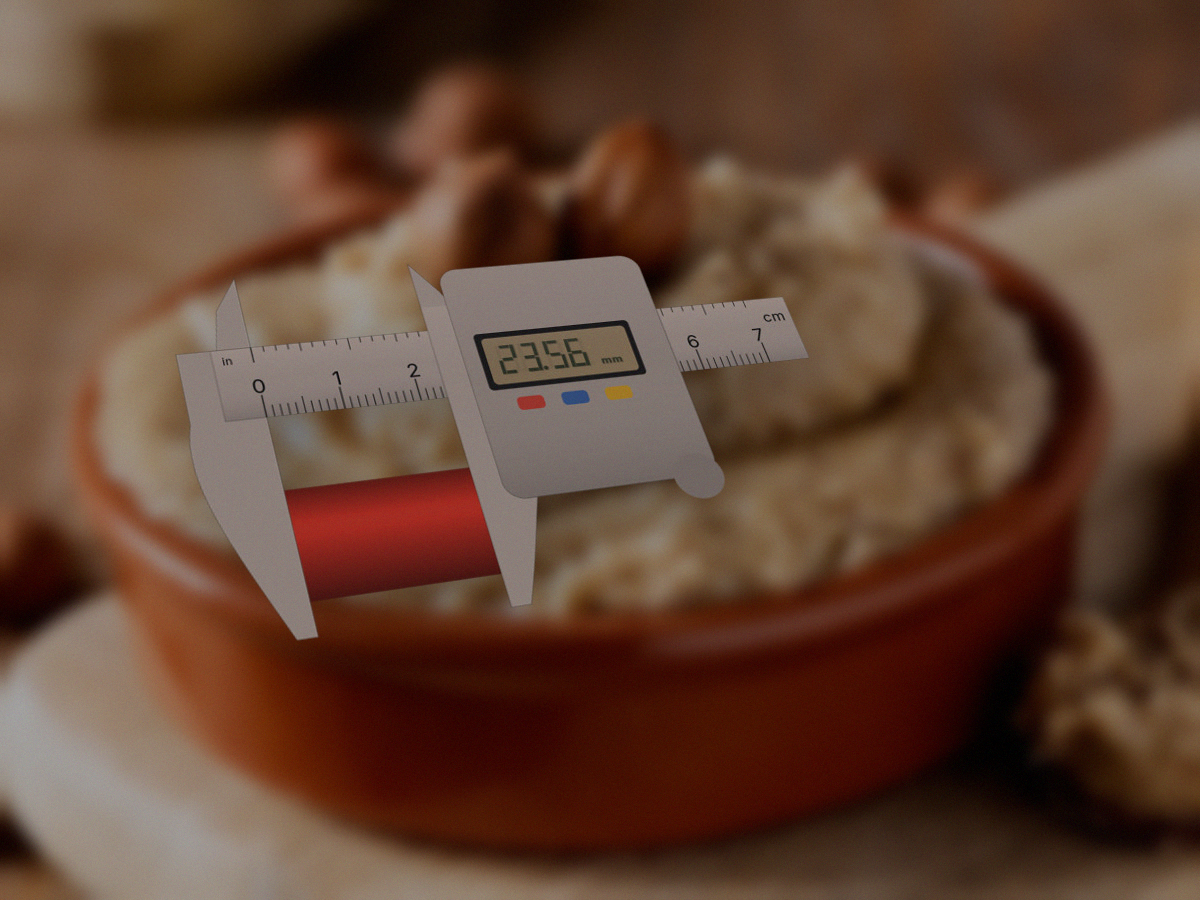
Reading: 23.56 mm
